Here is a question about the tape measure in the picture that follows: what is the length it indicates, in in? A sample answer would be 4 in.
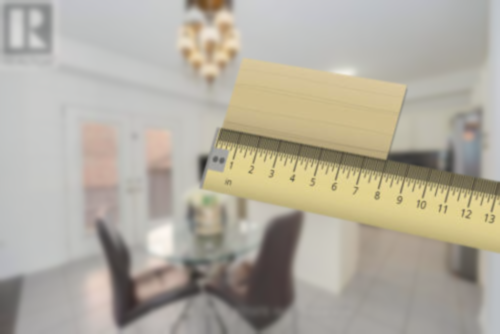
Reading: 8 in
